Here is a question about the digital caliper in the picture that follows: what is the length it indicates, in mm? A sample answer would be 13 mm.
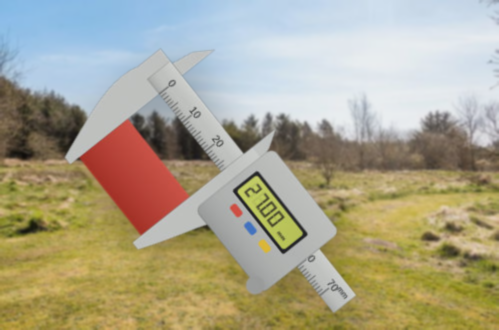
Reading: 27.00 mm
